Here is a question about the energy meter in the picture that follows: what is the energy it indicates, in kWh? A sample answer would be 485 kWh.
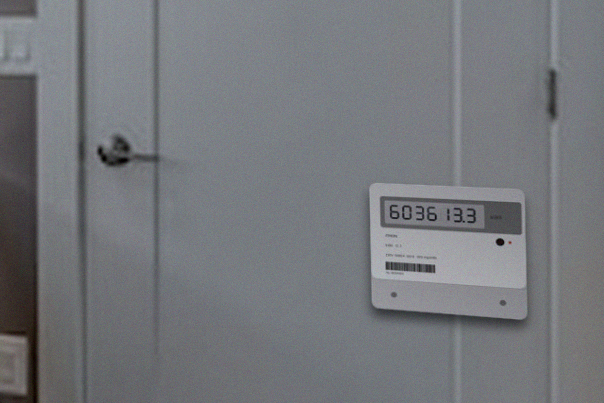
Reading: 603613.3 kWh
